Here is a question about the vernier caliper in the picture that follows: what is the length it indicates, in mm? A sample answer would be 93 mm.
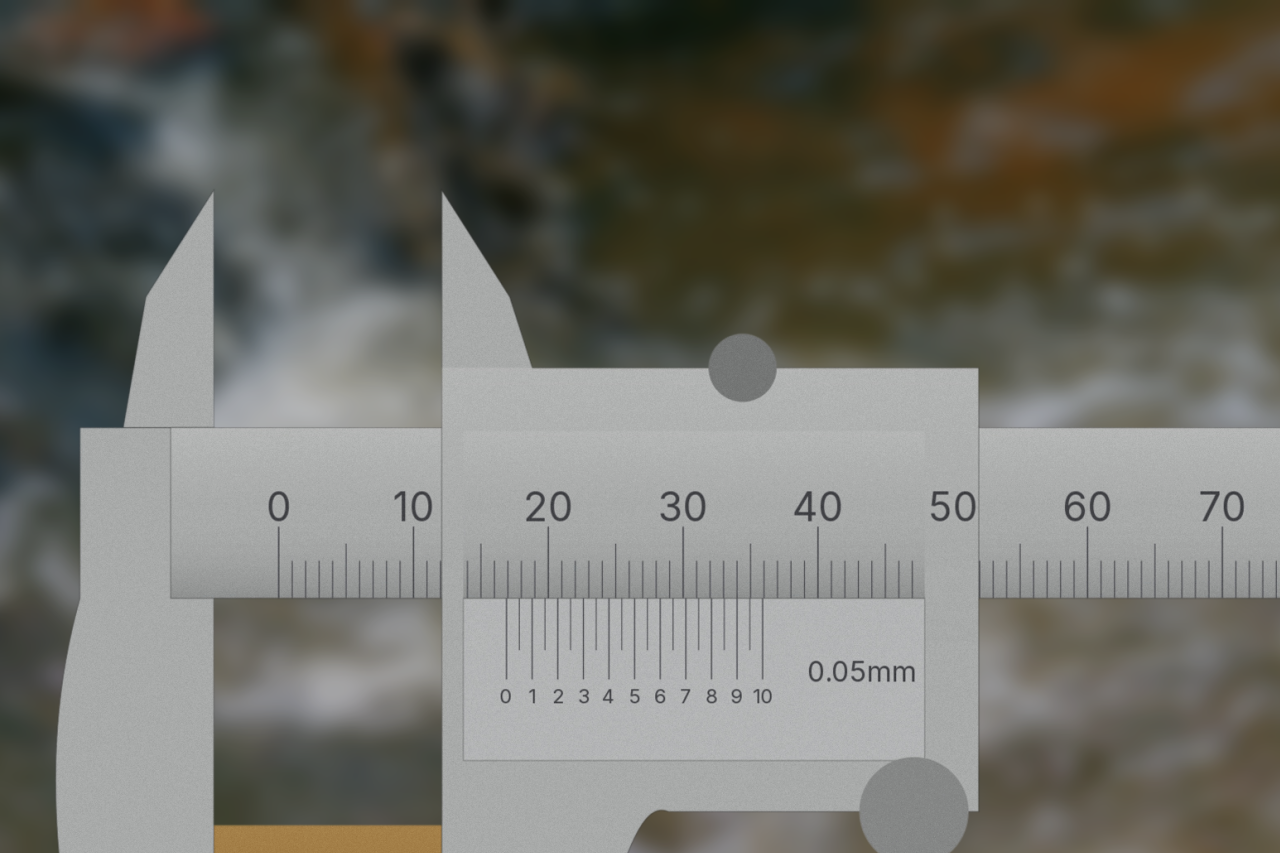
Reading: 16.9 mm
